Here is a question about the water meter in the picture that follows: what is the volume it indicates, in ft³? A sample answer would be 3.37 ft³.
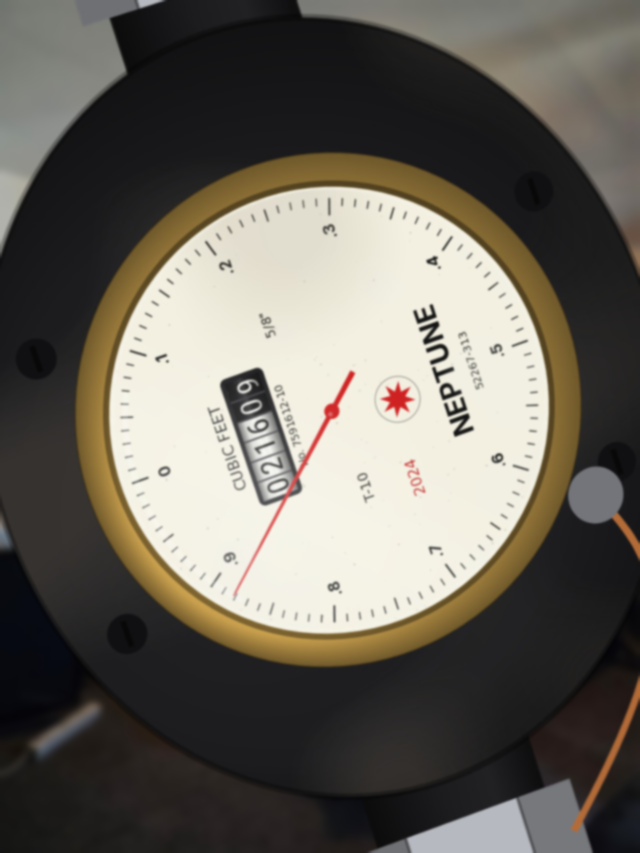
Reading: 21608.88 ft³
